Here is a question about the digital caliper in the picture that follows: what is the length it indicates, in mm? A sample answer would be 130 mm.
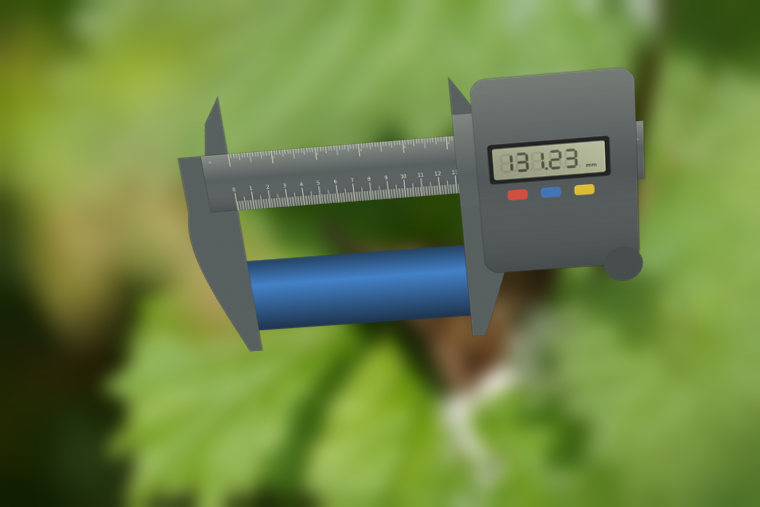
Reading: 131.23 mm
